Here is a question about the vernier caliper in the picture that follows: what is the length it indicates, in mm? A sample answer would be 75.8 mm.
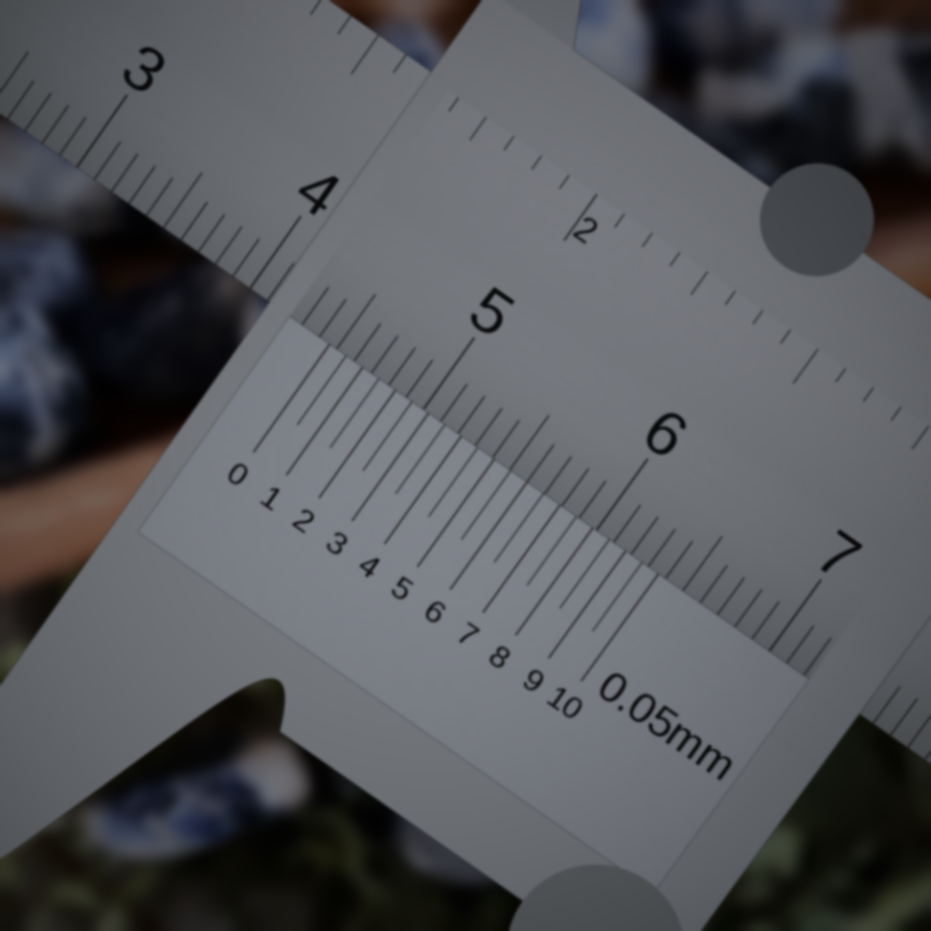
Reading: 44.6 mm
